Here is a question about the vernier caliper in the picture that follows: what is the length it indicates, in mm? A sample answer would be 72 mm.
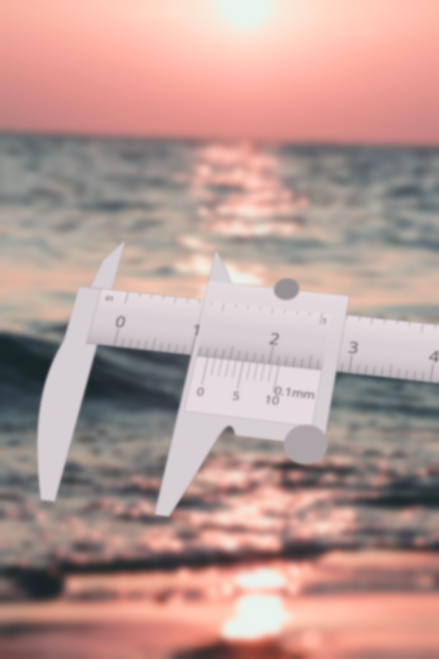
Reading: 12.2 mm
